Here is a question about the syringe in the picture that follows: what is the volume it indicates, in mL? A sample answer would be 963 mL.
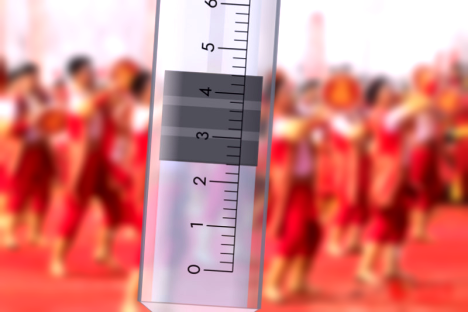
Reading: 2.4 mL
